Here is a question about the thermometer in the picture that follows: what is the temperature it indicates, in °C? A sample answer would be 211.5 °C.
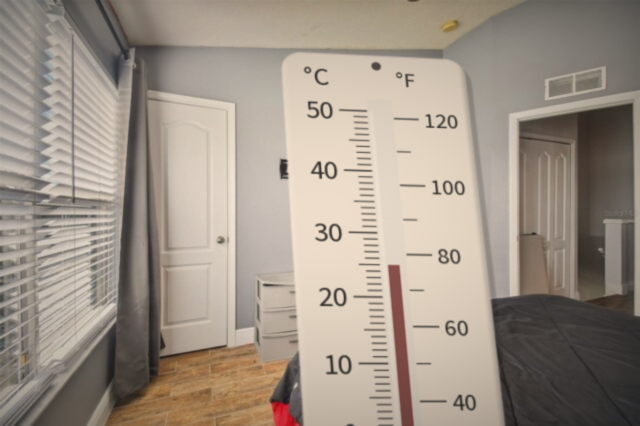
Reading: 25 °C
